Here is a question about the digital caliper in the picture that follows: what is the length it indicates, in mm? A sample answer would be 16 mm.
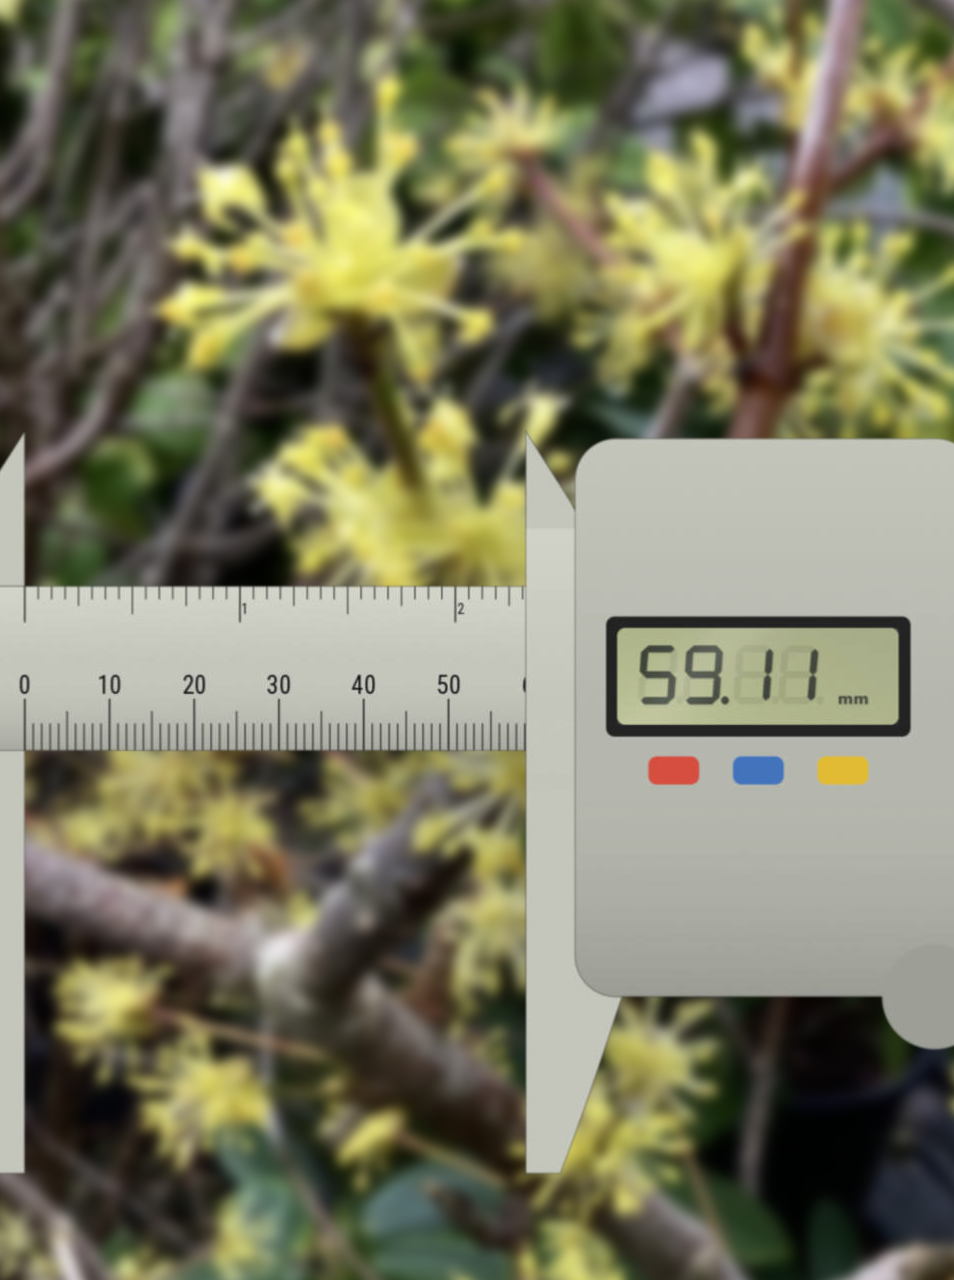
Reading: 59.11 mm
